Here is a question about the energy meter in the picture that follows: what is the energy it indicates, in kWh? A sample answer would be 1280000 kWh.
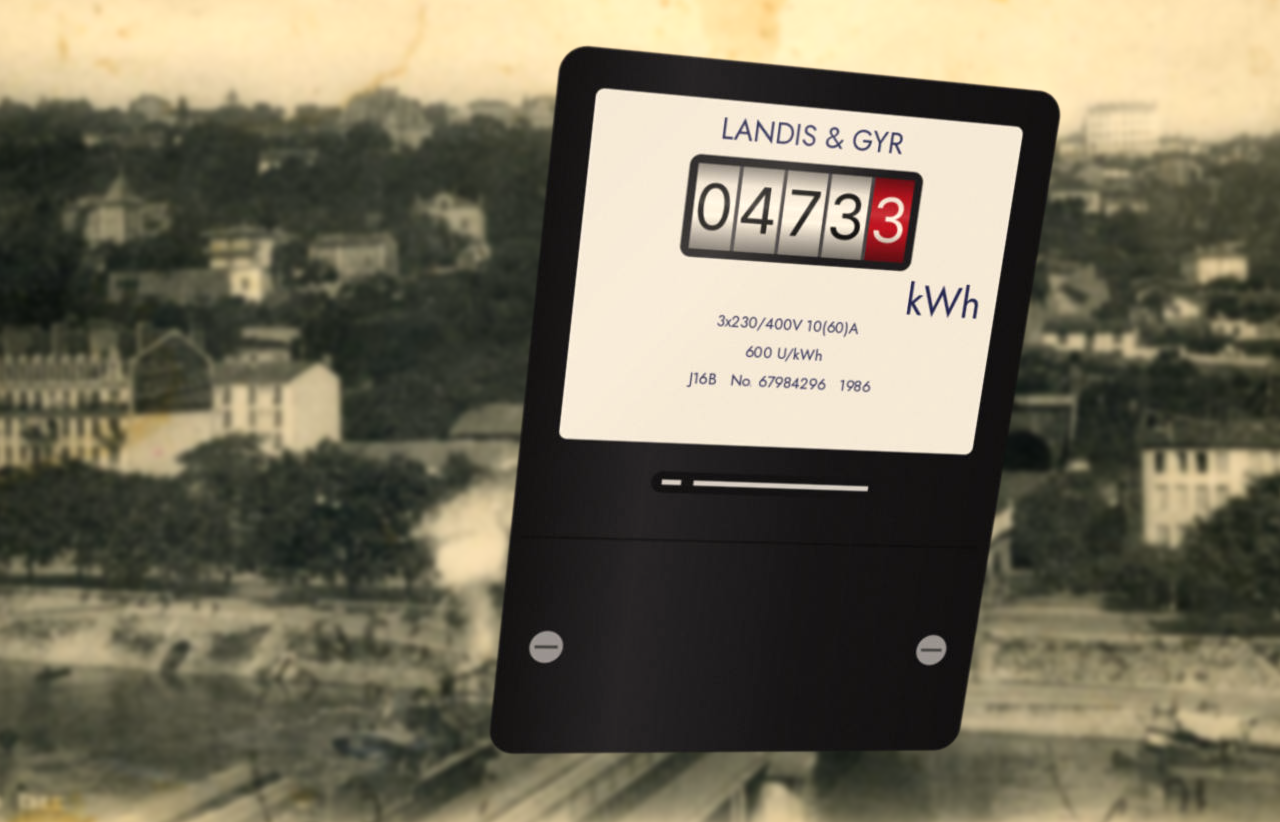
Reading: 473.3 kWh
